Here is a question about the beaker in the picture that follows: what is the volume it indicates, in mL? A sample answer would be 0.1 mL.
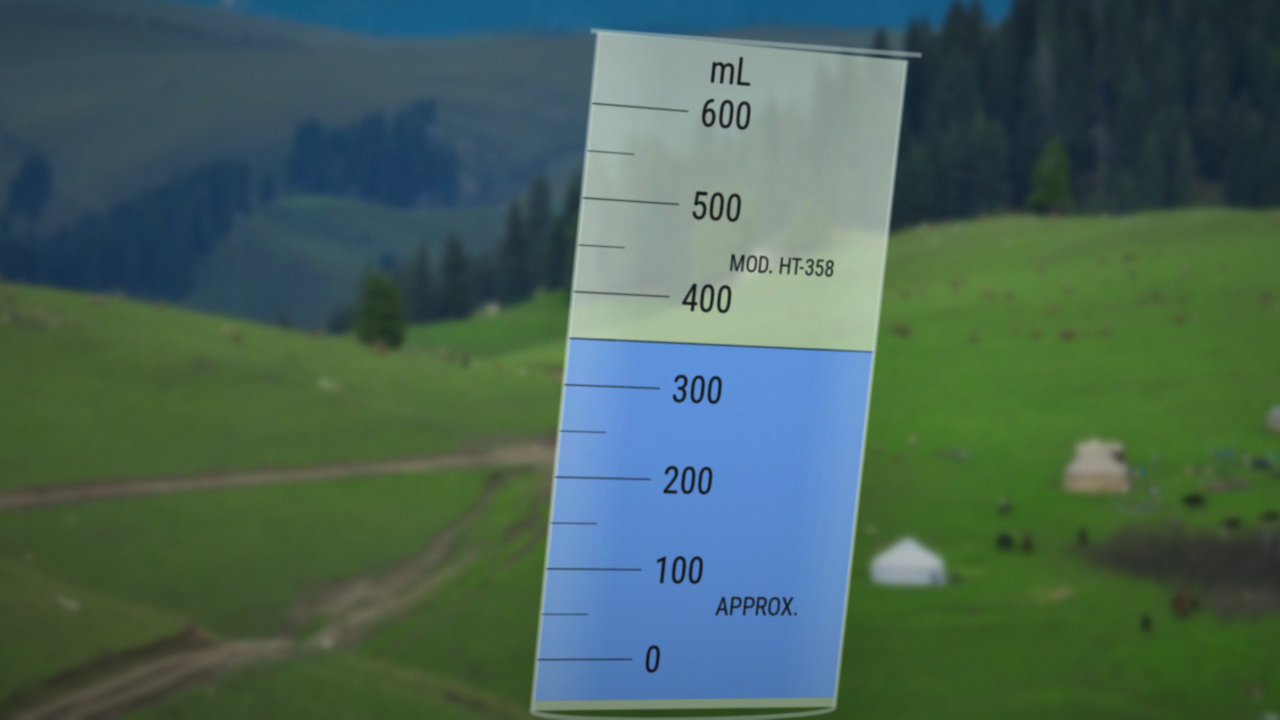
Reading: 350 mL
